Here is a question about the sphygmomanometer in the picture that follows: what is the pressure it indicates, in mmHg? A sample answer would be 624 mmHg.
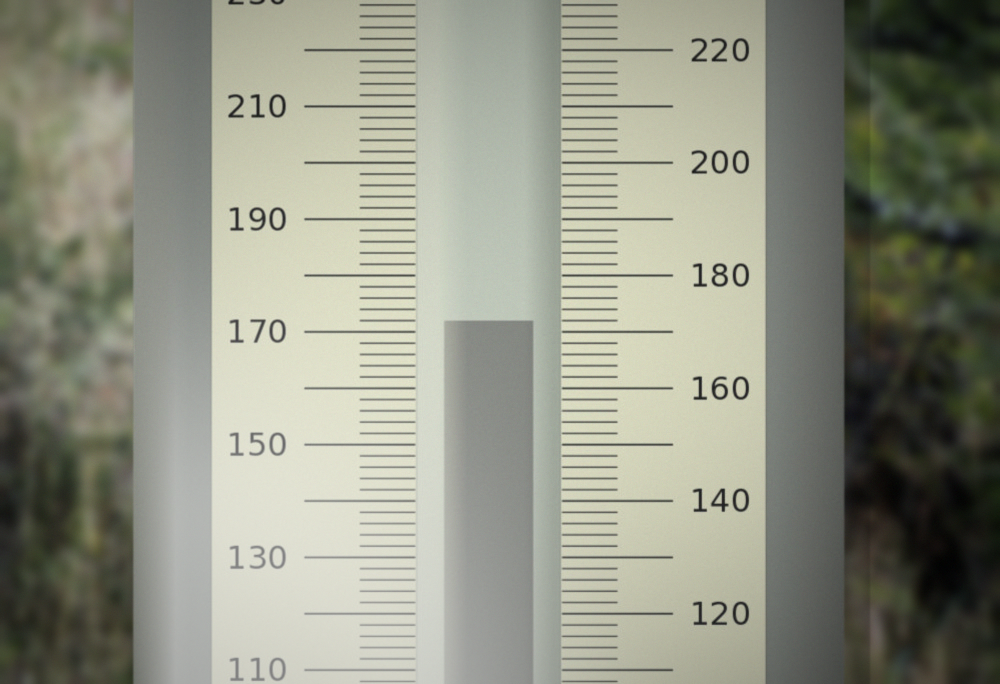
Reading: 172 mmHg
